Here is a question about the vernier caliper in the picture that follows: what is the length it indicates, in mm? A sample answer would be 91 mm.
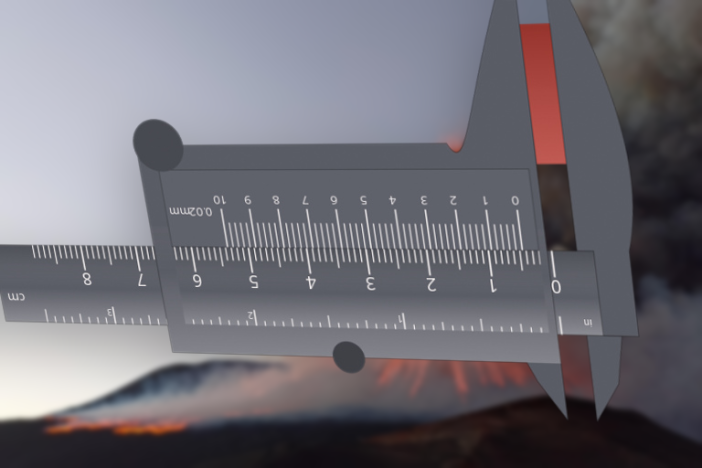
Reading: 4.6 mm
